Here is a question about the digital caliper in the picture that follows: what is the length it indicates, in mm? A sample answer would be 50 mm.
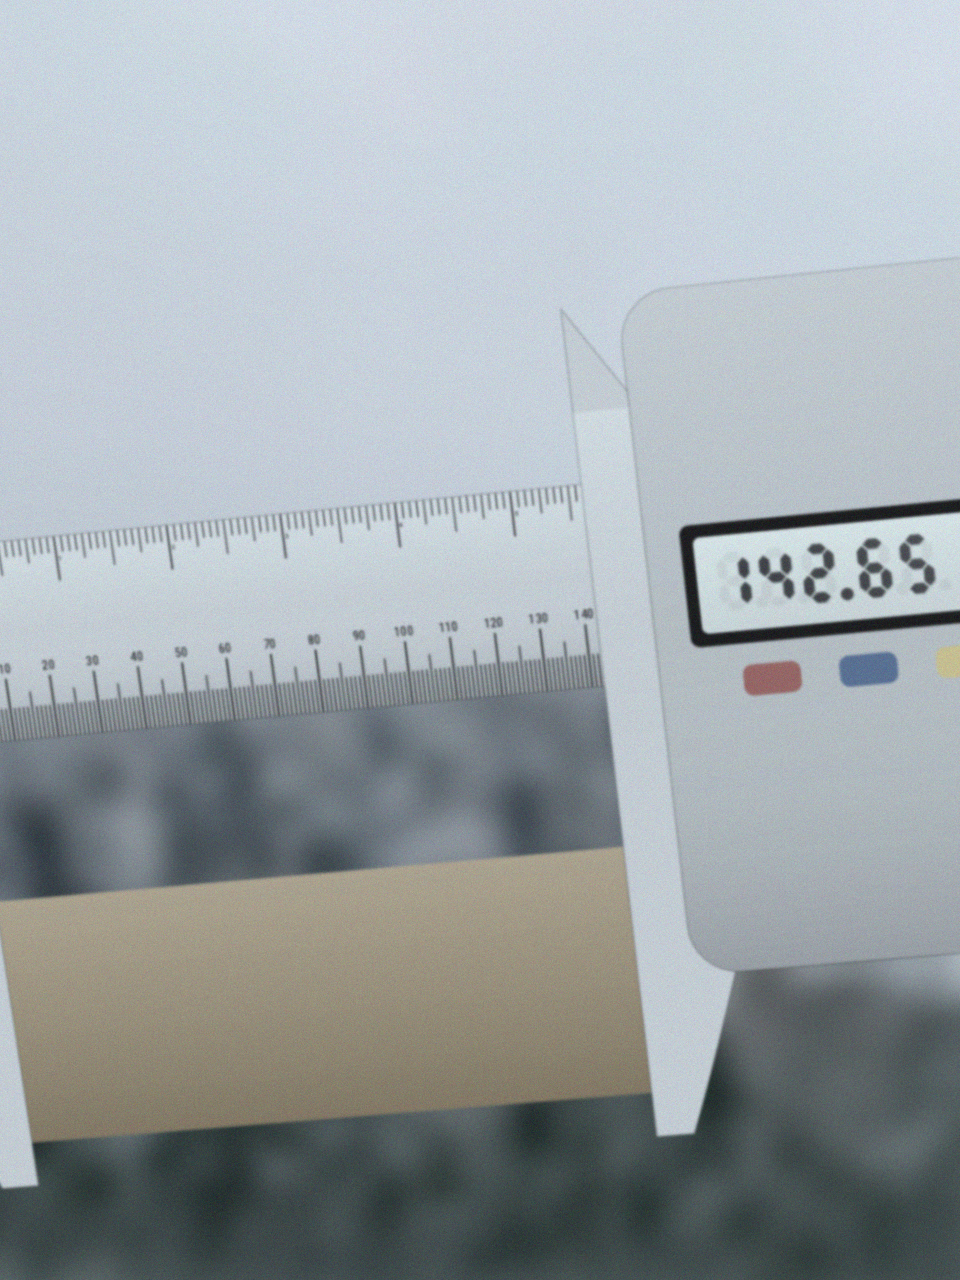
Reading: 142.65 mm
